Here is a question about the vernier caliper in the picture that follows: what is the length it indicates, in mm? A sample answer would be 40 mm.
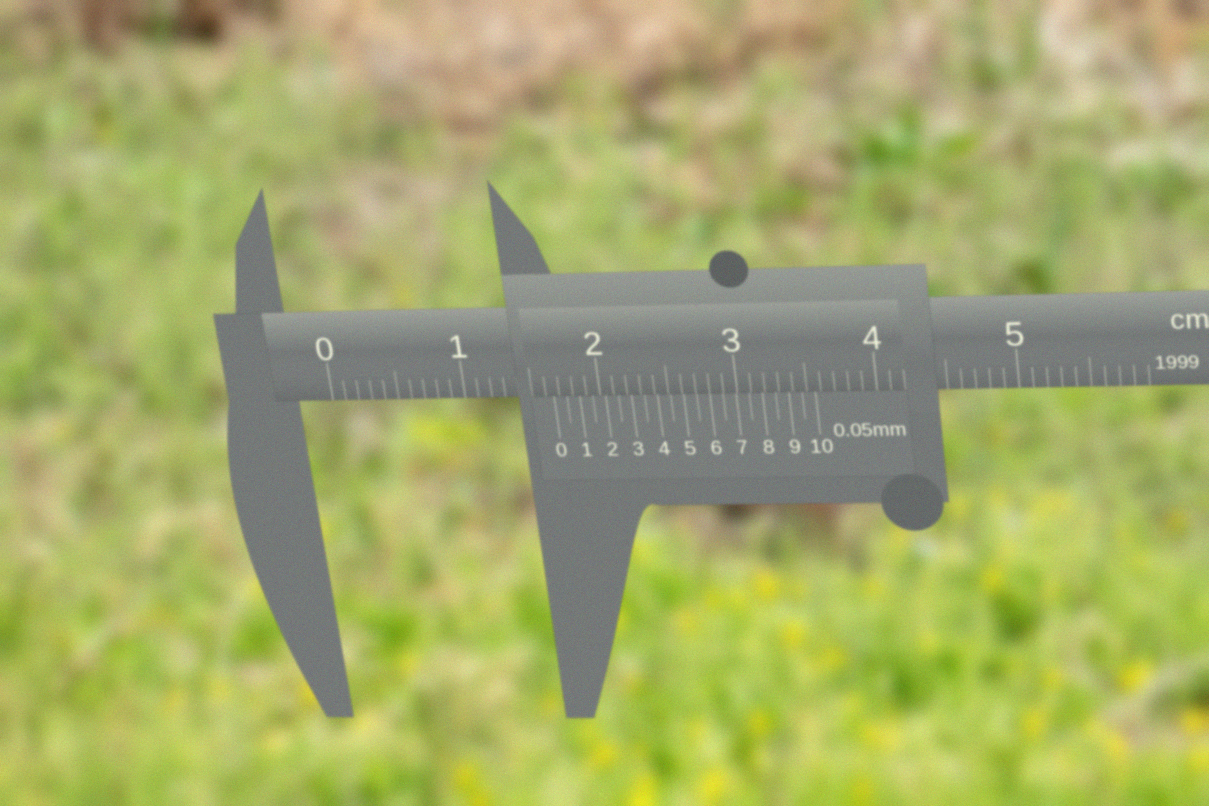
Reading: 16.6 mm
